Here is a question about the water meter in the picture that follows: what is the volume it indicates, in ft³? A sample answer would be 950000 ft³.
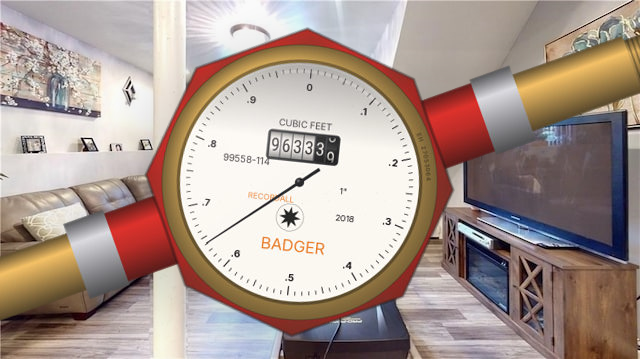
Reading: 963338.64 ft³
